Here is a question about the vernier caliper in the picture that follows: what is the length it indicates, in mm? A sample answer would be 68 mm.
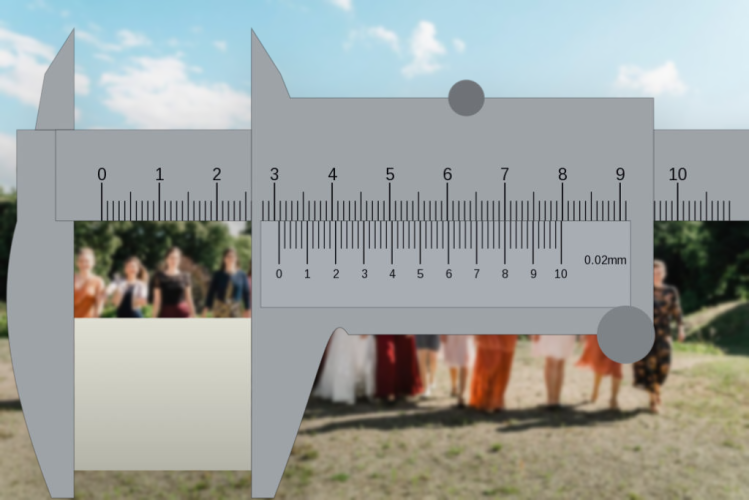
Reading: 30.8 mm
